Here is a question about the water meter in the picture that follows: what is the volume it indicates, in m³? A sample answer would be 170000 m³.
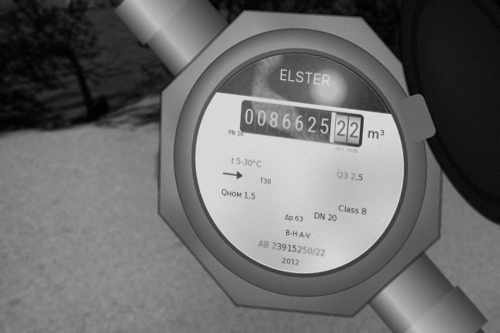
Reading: 86625.22 m³
